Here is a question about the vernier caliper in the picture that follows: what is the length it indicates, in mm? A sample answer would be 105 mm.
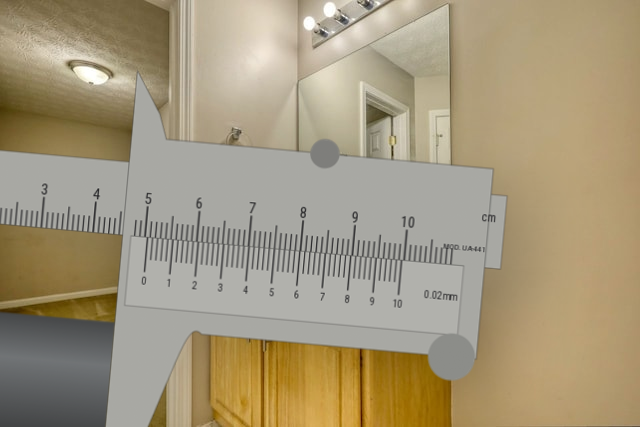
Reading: 50.5 mm
